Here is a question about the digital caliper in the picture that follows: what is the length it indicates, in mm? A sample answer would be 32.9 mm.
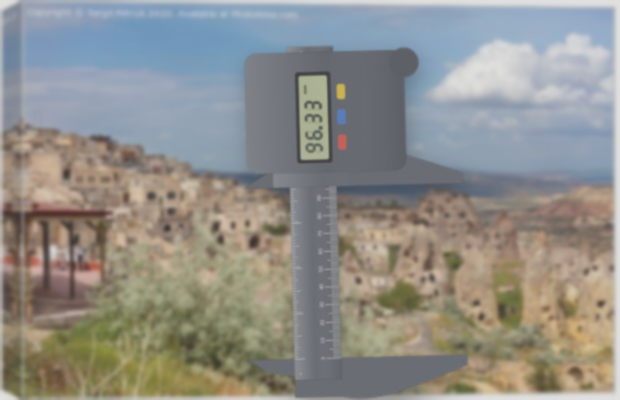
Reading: 96.33 mm
